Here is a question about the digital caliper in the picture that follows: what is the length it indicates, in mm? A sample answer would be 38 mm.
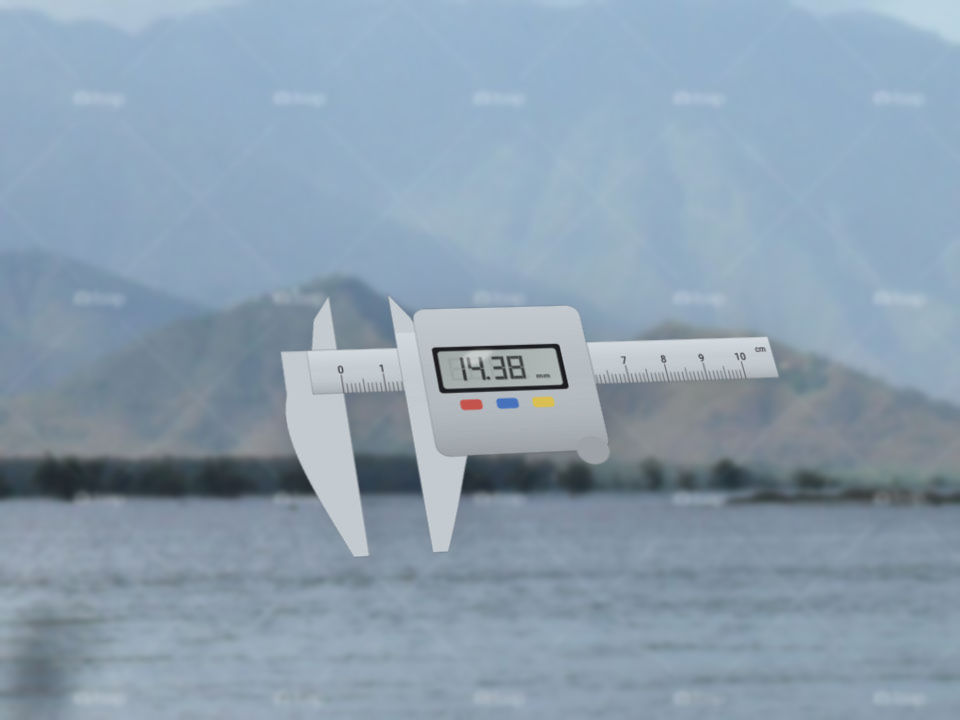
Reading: 14.38 mm
